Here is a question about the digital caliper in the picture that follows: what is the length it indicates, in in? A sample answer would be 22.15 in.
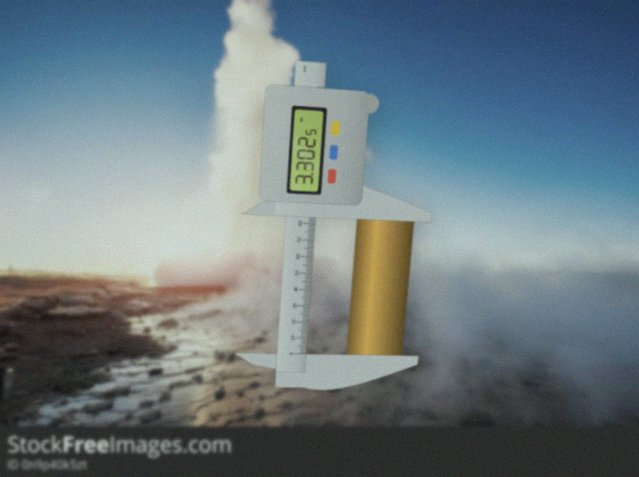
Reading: 3.3025 in
